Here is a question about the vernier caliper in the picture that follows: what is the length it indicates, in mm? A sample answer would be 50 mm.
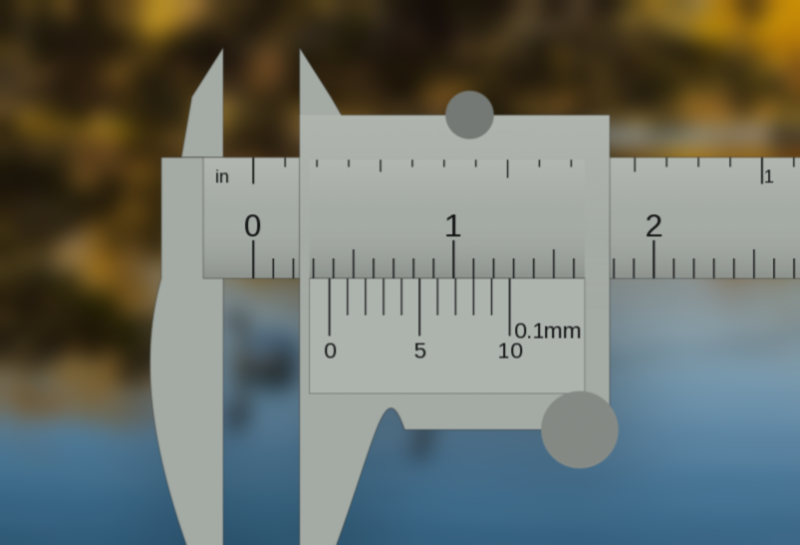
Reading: 3.8 mm
